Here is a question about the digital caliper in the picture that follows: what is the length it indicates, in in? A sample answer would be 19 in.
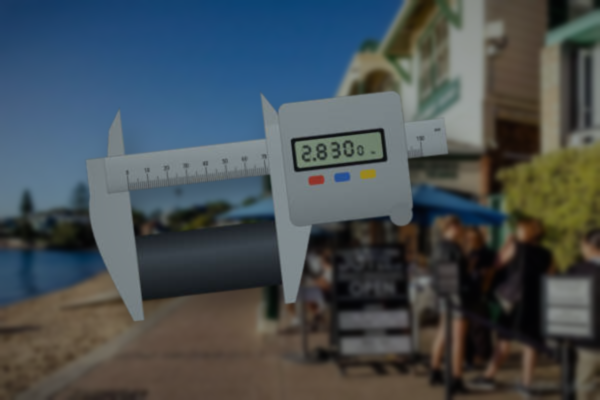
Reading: 2.8300 in
